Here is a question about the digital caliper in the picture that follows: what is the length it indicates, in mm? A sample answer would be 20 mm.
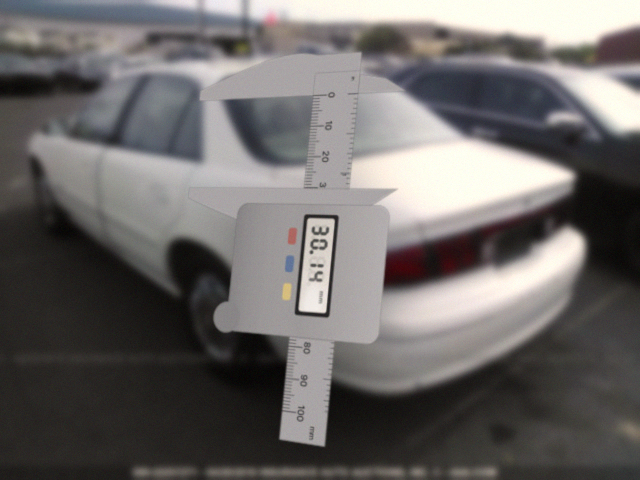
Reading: 30.14 mm
